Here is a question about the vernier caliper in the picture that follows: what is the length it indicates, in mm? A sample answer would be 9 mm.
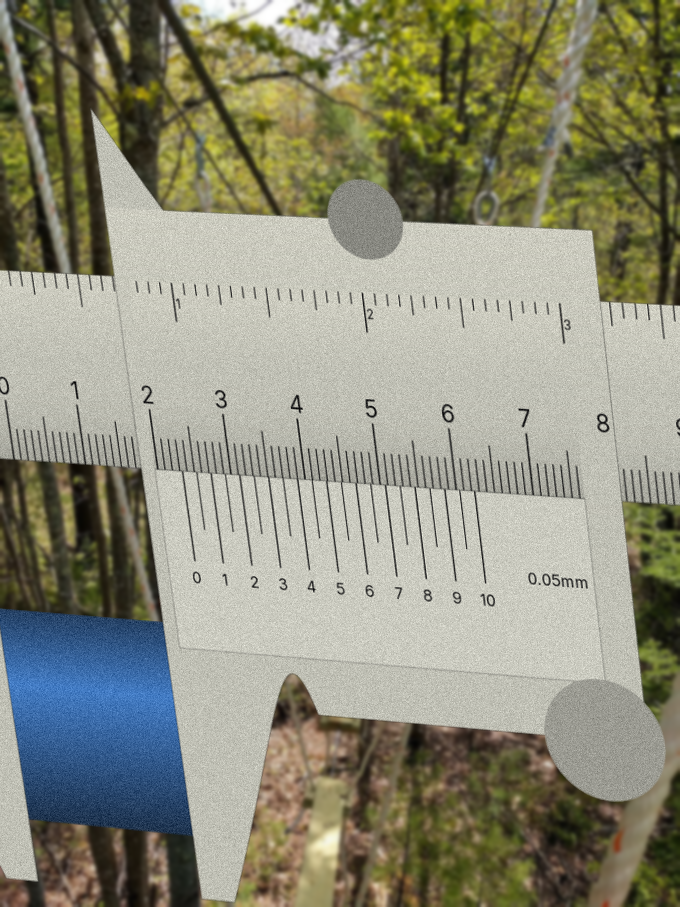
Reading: 23.4 mm
